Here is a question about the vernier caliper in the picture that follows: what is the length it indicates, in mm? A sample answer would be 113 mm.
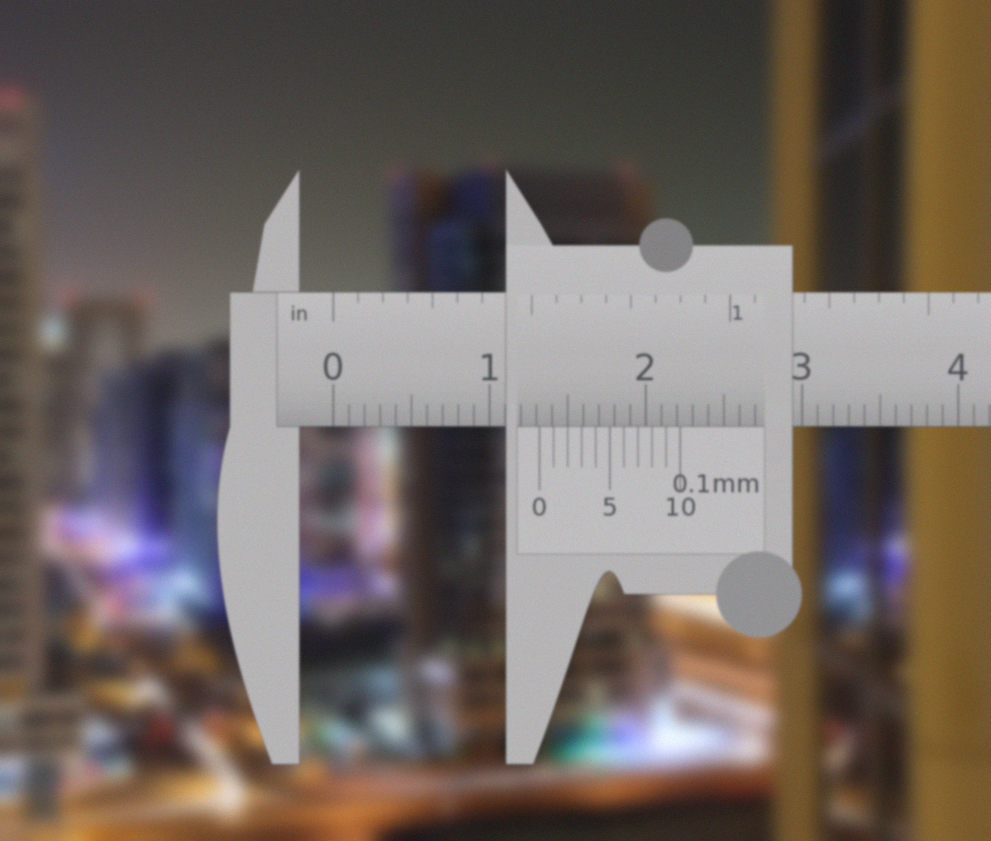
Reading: 13.2 mm
